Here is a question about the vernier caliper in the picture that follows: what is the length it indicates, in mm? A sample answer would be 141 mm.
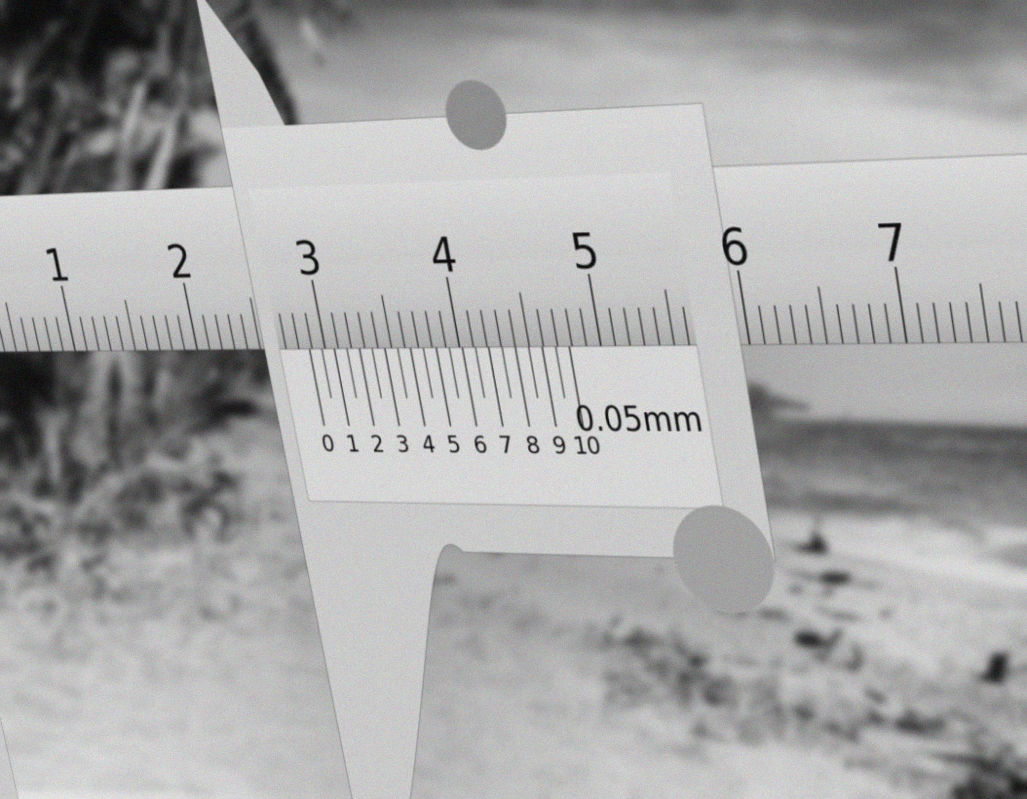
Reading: 28.8 mm
